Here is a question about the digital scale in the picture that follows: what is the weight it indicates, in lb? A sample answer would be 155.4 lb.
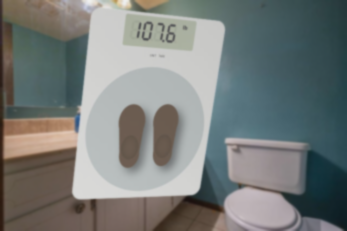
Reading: 107.6 lb
